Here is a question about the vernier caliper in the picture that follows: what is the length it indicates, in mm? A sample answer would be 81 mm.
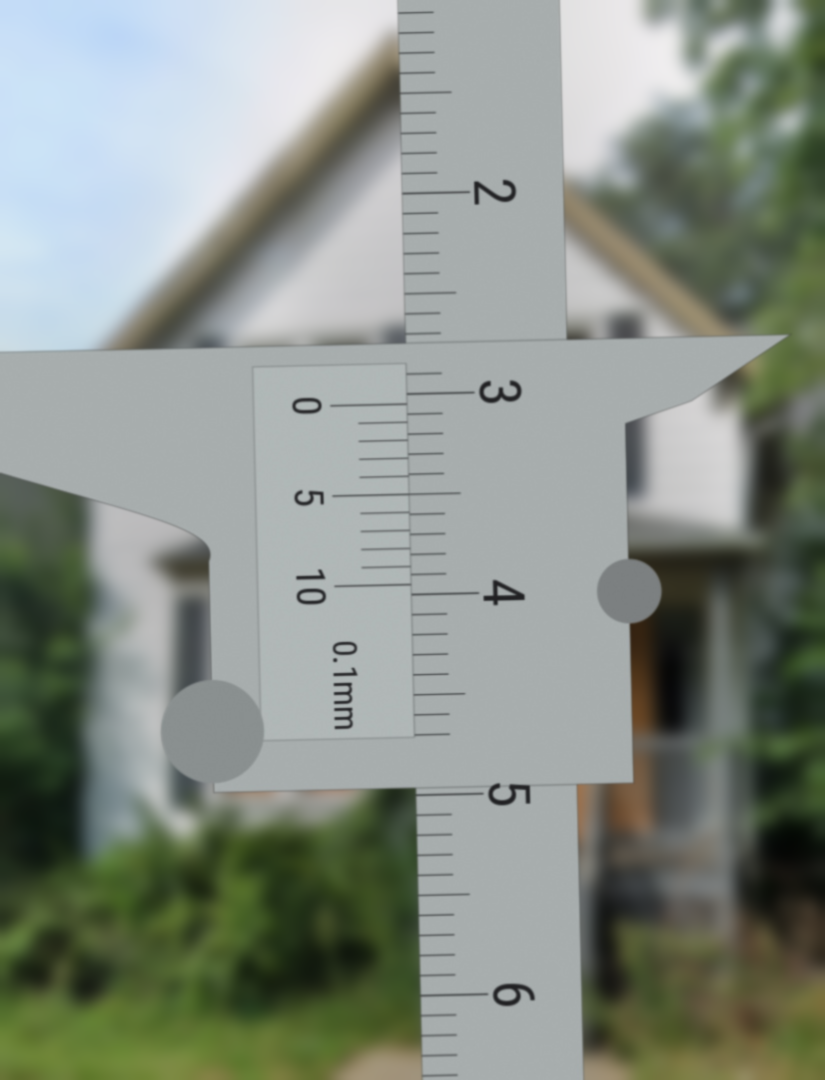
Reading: 30.5 mm
